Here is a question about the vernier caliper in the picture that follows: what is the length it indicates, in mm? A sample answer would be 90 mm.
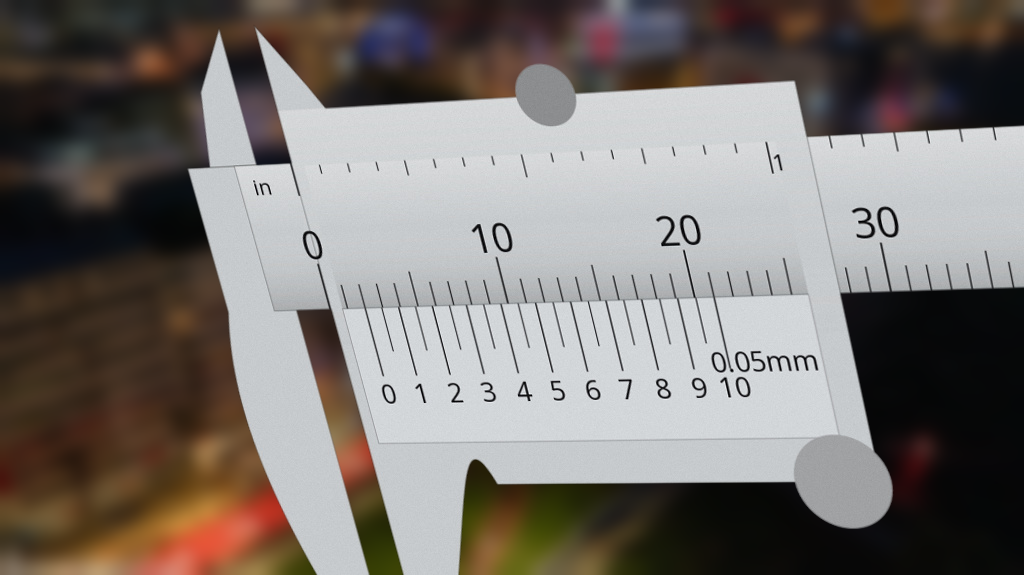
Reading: 2.0 mm
